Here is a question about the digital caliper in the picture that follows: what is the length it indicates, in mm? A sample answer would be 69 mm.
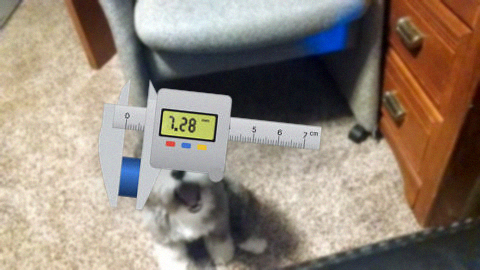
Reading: 7.28 mm
